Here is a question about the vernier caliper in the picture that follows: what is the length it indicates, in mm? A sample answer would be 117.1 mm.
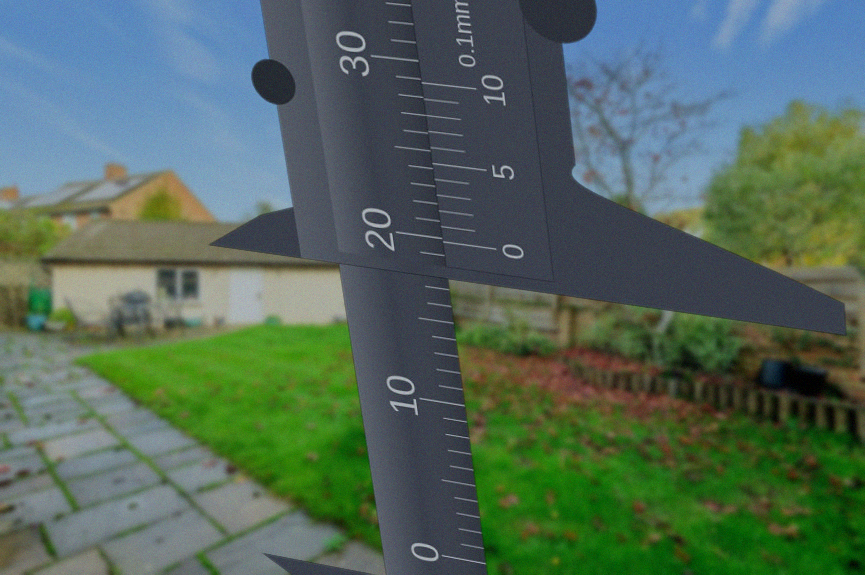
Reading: 19.8 mm
